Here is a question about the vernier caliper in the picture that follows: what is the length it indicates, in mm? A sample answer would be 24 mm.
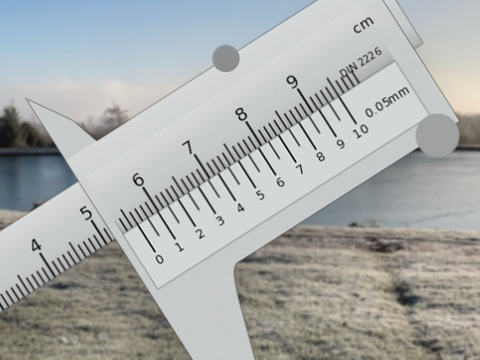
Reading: 56.0 mm
